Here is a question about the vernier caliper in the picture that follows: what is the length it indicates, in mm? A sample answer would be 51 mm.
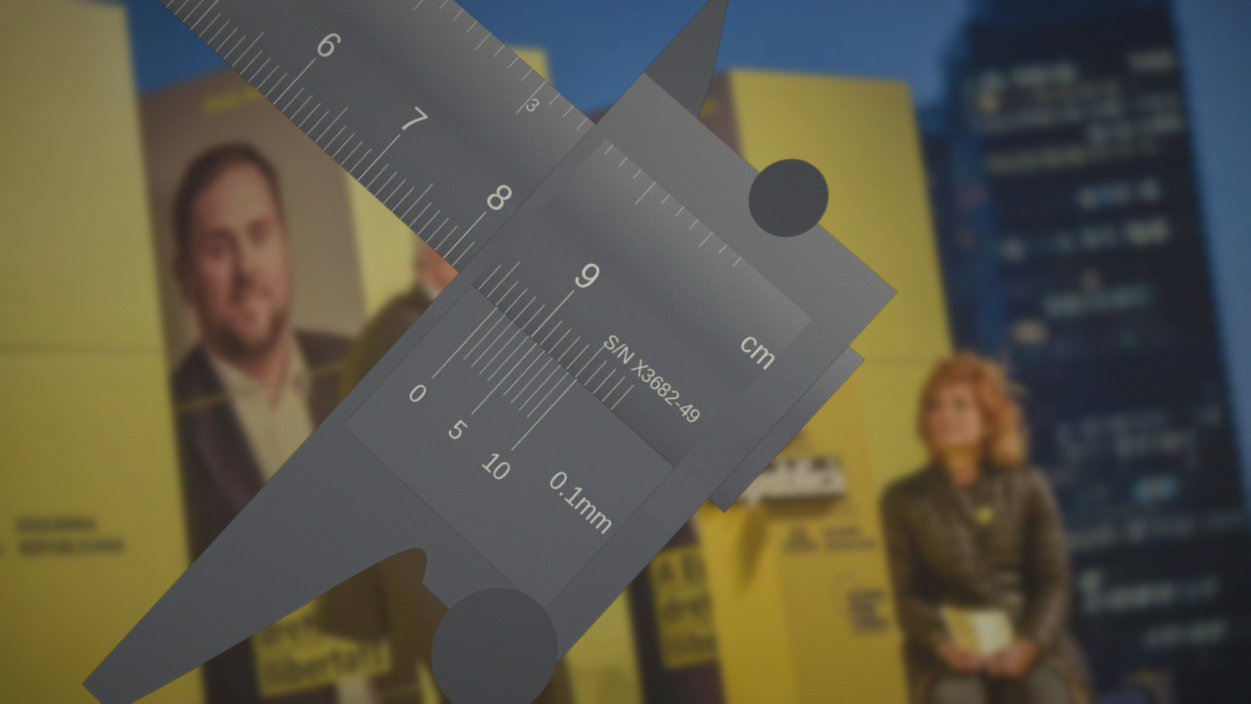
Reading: 86.2 mm
